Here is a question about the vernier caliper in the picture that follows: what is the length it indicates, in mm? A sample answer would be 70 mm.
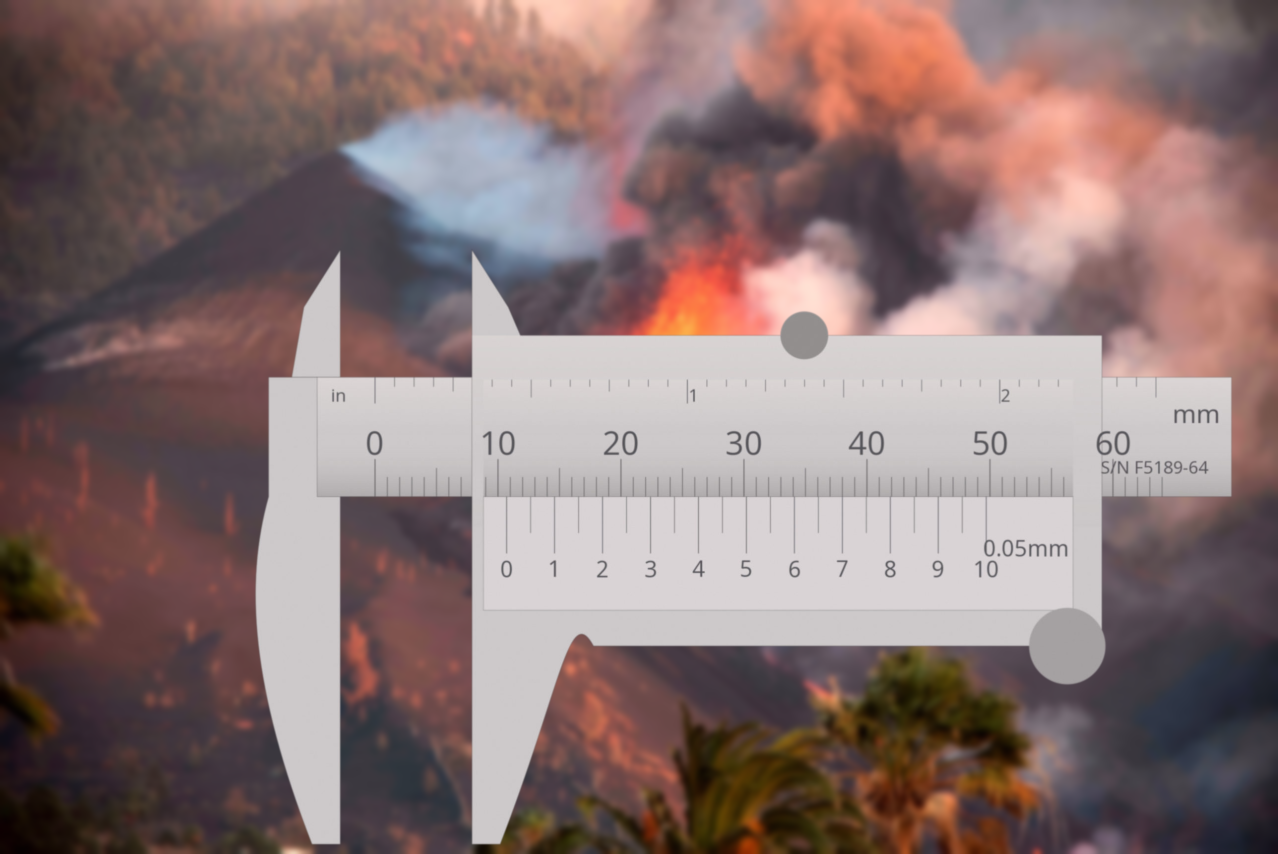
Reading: 10.7 mm
